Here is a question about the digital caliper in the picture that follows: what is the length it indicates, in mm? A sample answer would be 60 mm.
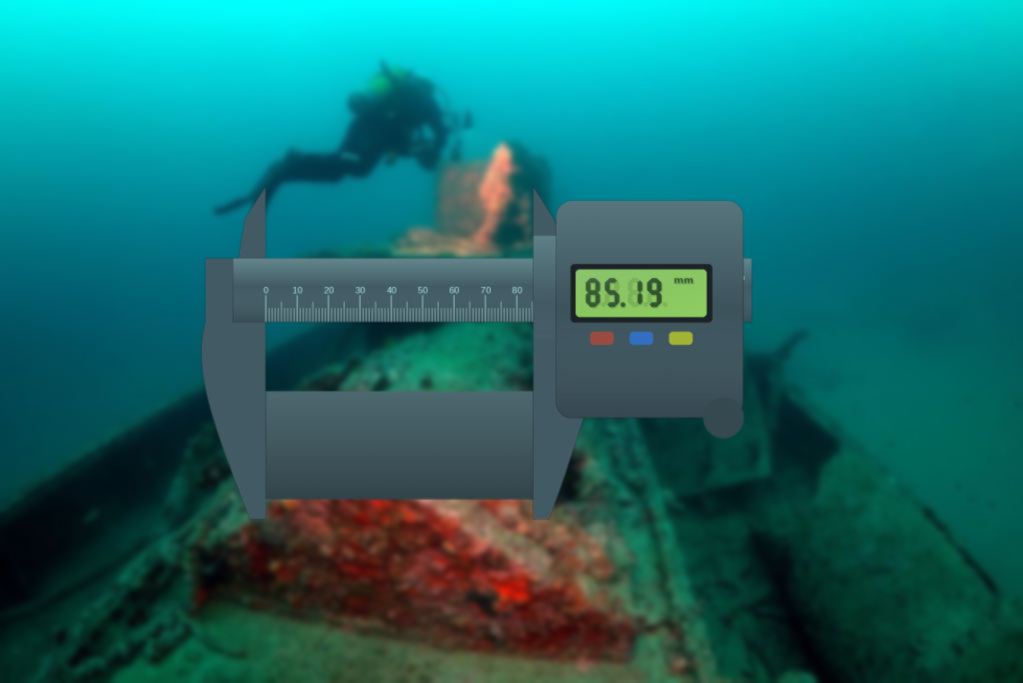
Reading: 85.19 mm
